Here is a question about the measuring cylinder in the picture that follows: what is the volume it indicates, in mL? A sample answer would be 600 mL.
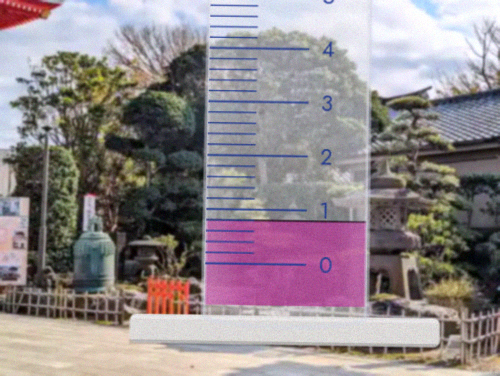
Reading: 0.8 mL
